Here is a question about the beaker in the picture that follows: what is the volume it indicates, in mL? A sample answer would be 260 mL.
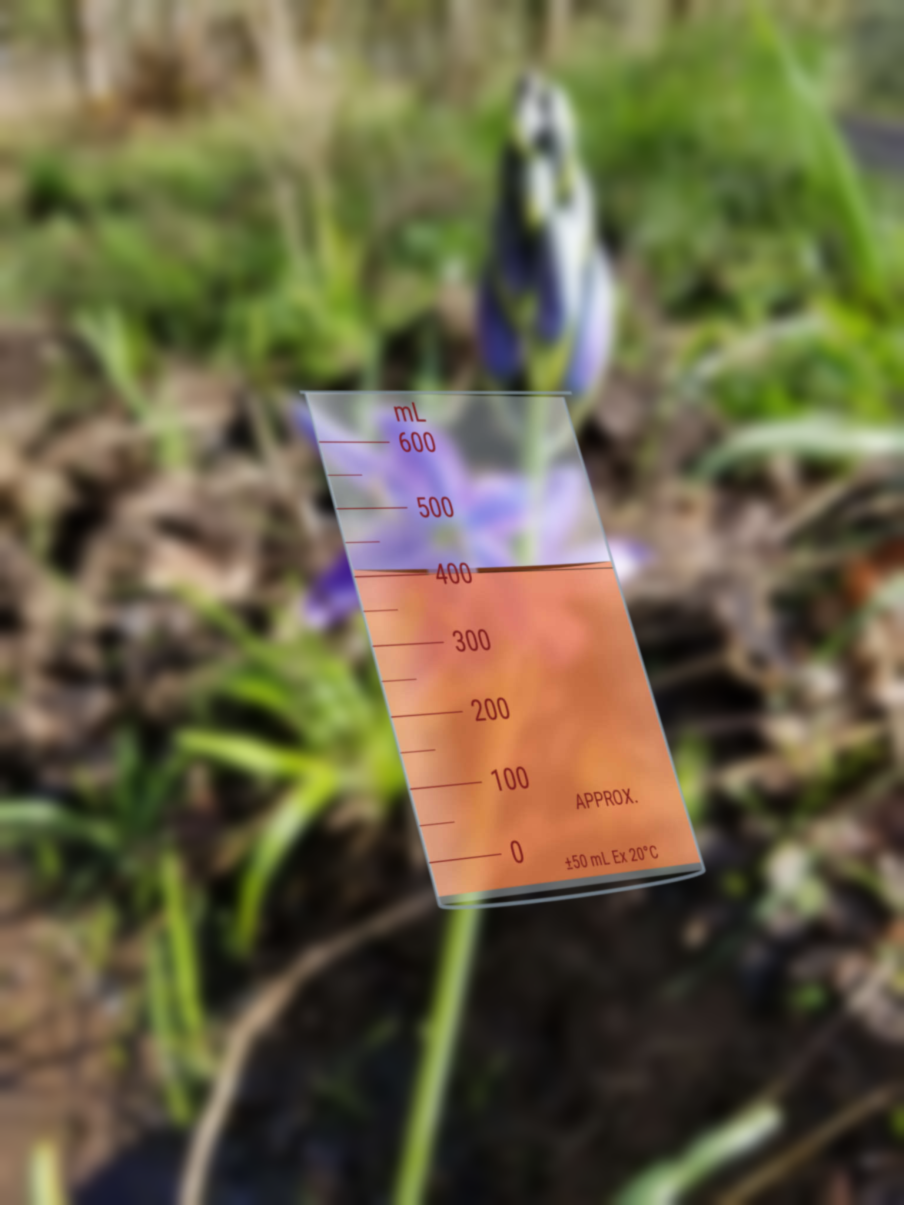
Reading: 400 mL
